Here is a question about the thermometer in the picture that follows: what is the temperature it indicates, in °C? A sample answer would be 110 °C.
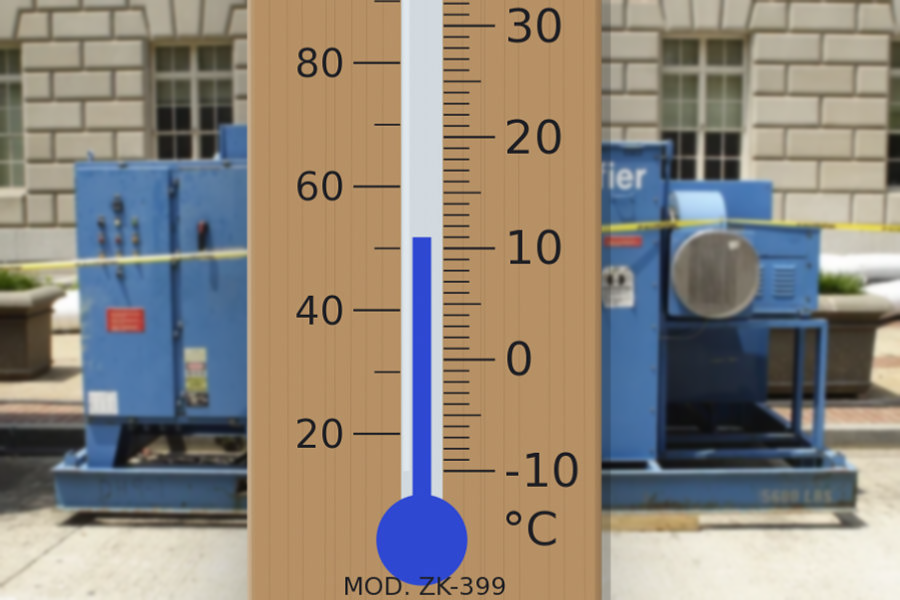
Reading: 11 °C
